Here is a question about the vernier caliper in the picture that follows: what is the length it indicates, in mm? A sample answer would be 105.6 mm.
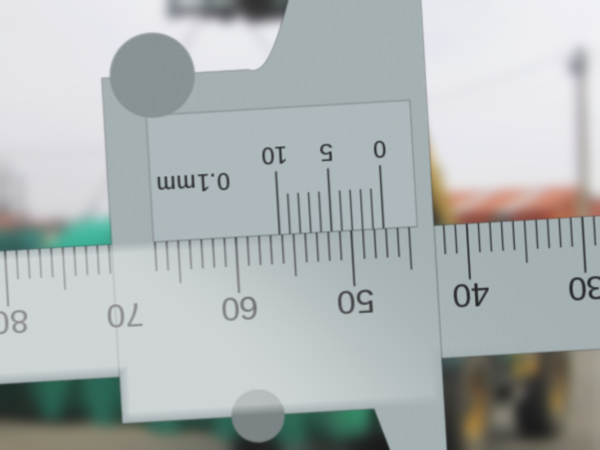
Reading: 47.2 mm
